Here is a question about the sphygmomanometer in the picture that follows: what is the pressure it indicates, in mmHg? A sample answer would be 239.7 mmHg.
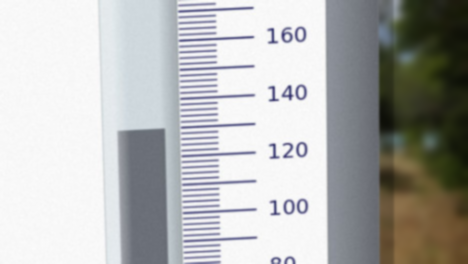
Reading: 130 mmHg
